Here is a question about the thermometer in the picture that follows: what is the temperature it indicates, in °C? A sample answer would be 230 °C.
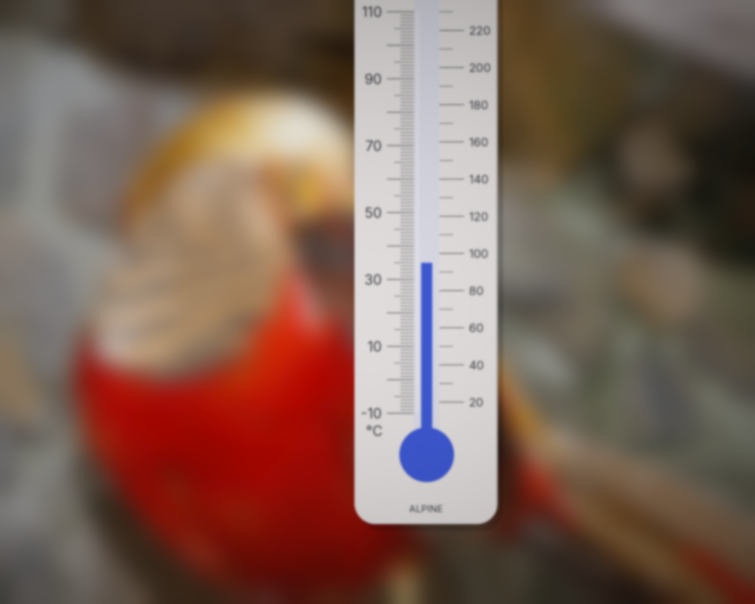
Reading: 35 °C
